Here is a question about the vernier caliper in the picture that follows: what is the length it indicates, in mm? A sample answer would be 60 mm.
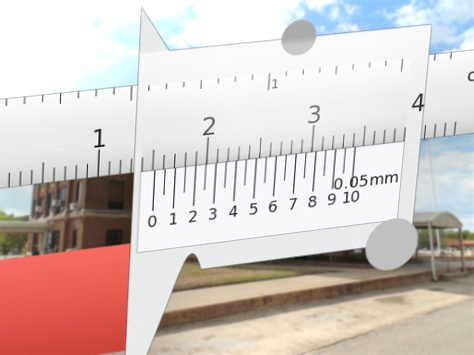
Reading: 15.2 mm
